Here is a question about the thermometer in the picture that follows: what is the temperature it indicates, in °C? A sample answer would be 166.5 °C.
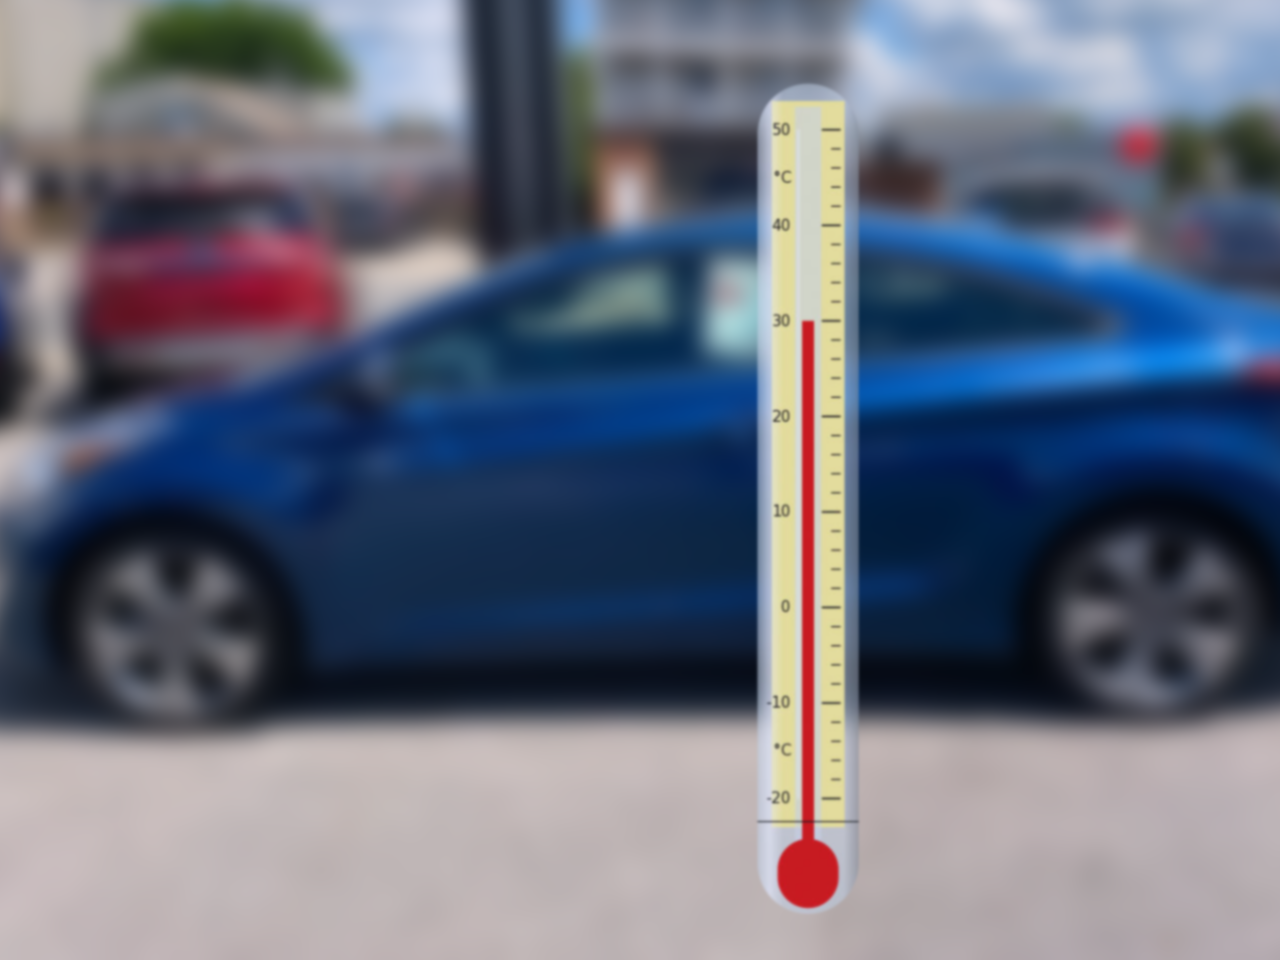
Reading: 30 °C
